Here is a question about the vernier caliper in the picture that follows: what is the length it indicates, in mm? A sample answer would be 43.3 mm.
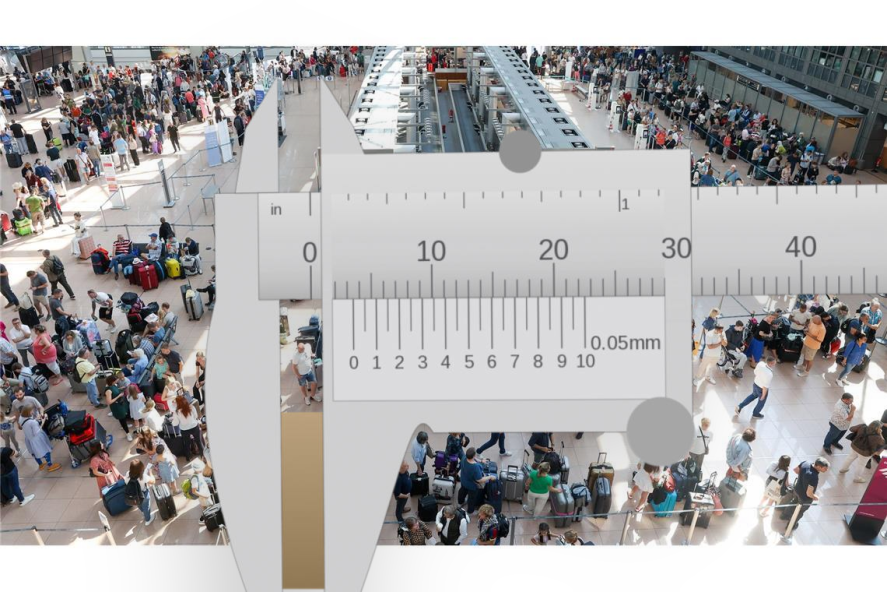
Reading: 3.5 mm
